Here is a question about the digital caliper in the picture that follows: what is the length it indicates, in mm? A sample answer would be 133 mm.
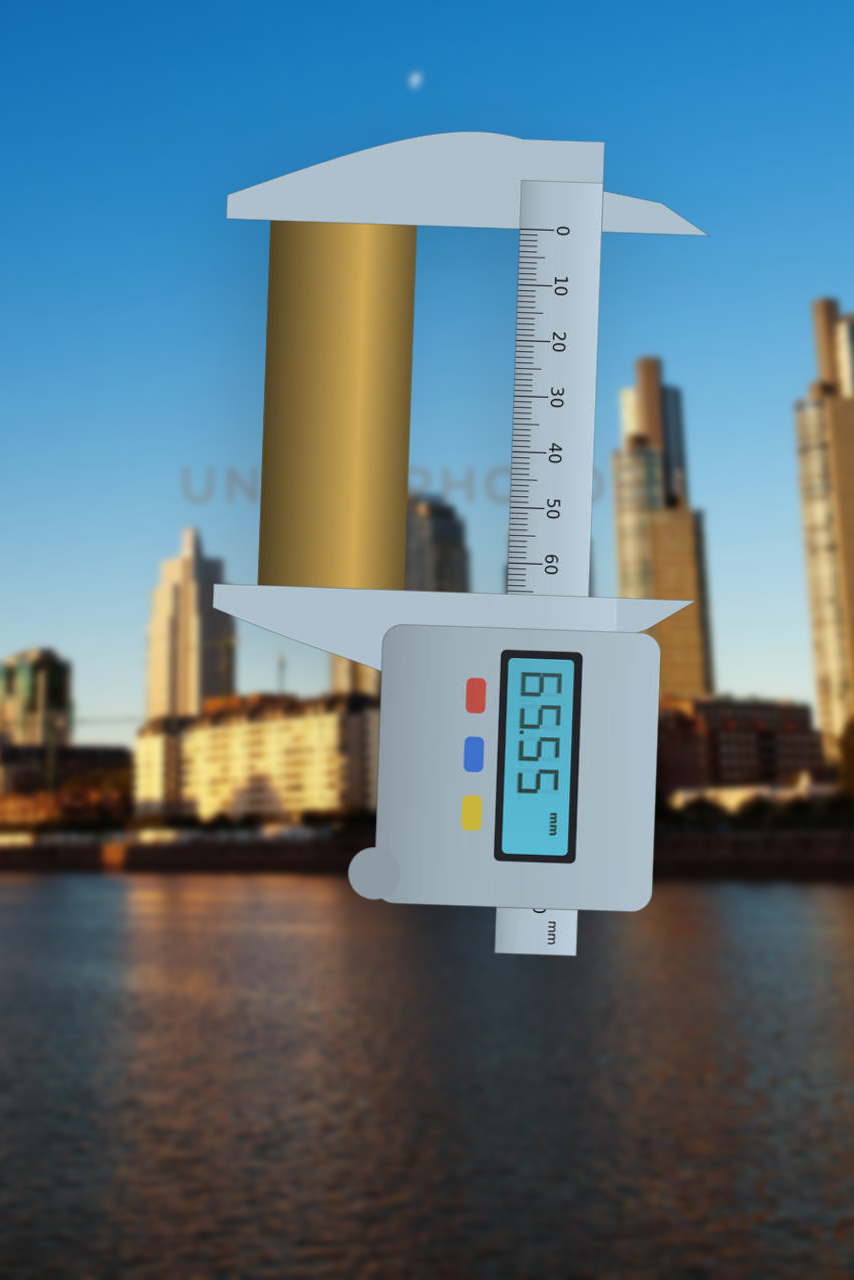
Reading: 65.55 mm
